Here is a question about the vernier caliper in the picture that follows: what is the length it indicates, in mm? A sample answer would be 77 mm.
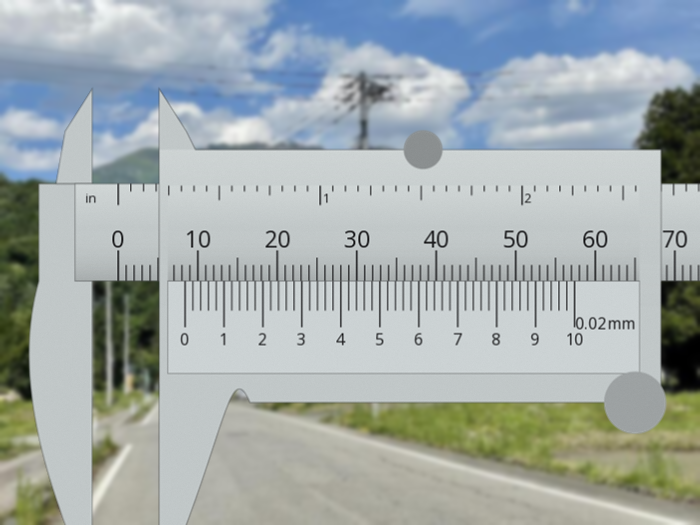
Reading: 8.4 mm
